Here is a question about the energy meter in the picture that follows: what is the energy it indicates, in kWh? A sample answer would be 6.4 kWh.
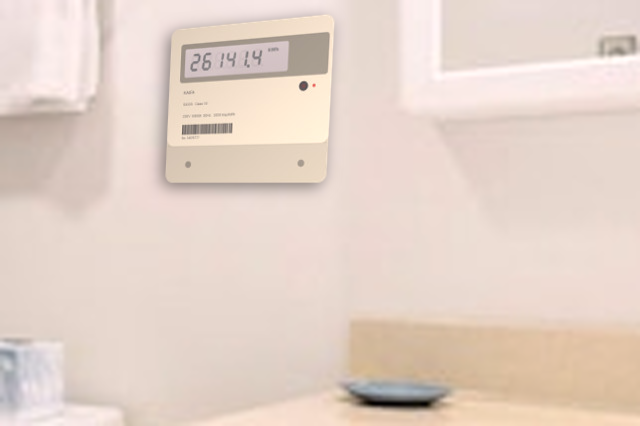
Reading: 26141.4 kWh
